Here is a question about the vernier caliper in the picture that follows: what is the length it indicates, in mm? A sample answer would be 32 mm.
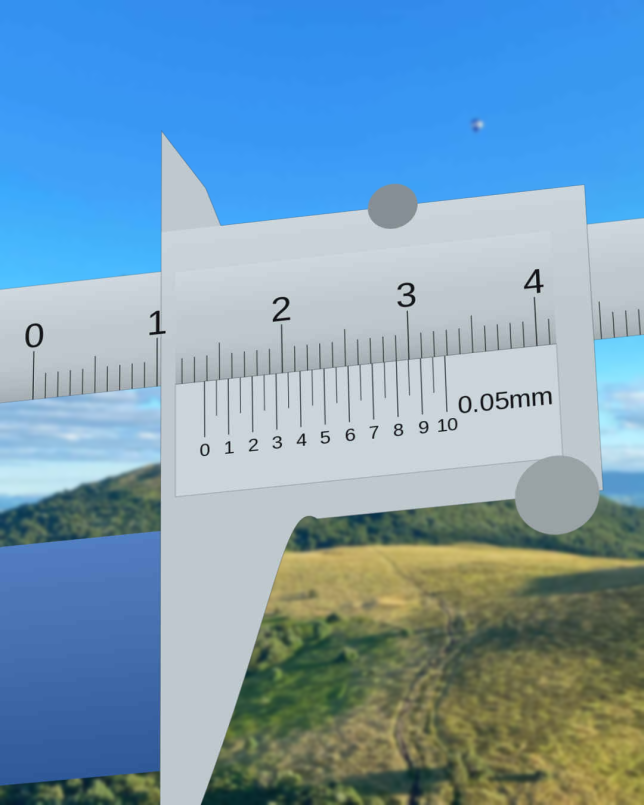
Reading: 13.8 mm
